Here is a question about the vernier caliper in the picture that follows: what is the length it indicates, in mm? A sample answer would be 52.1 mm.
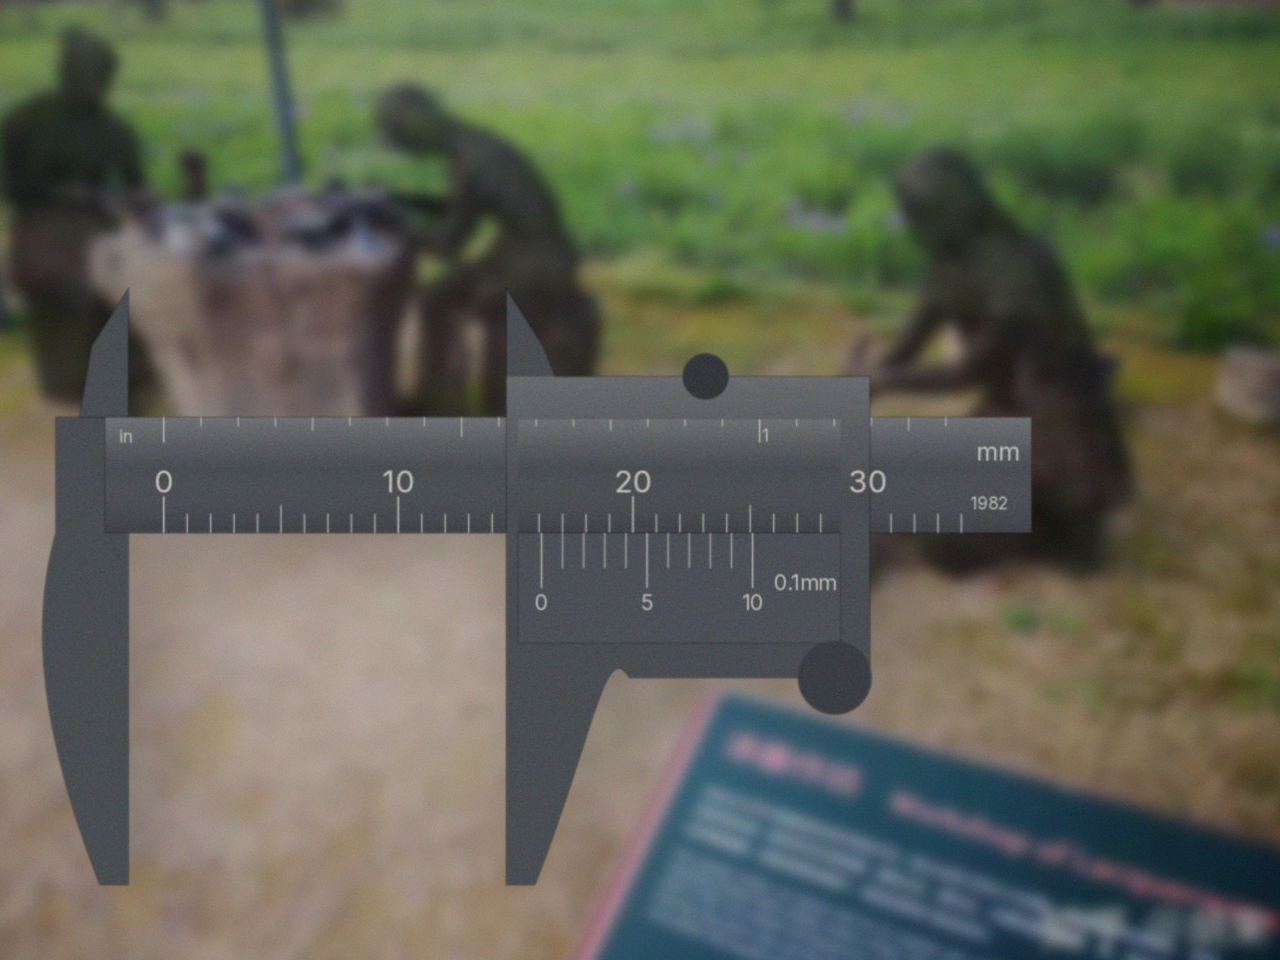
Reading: 16.1 mm
